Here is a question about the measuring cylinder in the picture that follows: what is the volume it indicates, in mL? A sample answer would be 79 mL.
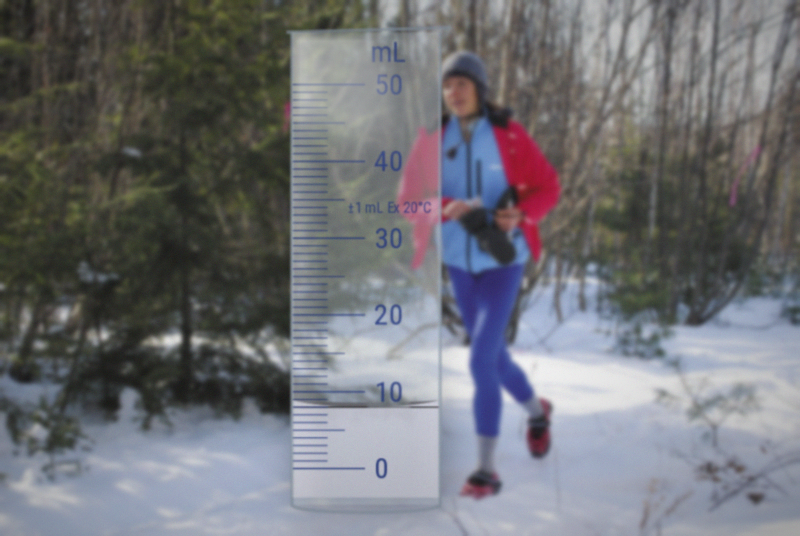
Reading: 8 mL
